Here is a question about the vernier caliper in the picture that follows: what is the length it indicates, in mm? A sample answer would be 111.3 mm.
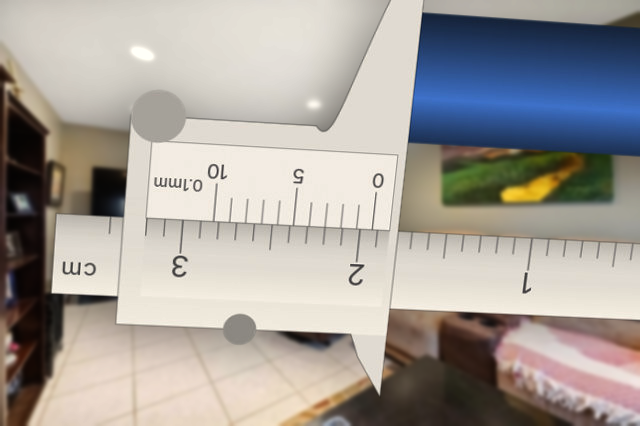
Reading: 19.3 mm
